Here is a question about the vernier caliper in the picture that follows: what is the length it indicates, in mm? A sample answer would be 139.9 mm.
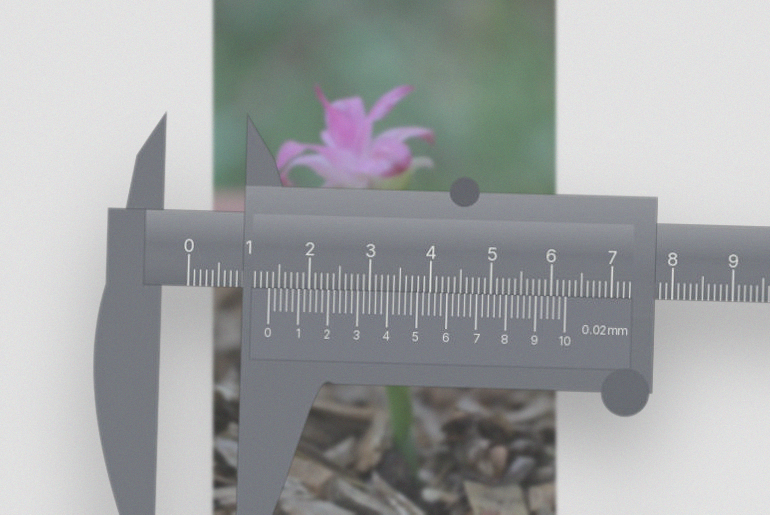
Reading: 13.4 mm
